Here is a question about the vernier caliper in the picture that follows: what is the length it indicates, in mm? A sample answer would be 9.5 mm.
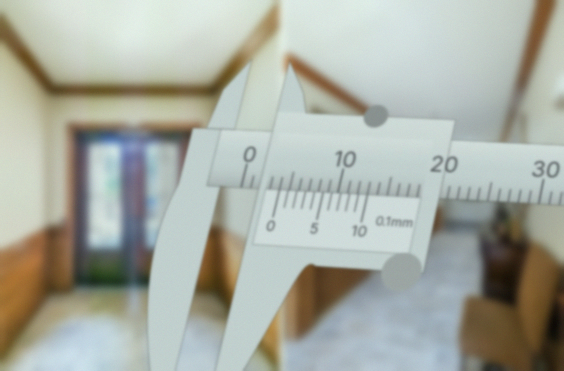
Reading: 4.0 mm
